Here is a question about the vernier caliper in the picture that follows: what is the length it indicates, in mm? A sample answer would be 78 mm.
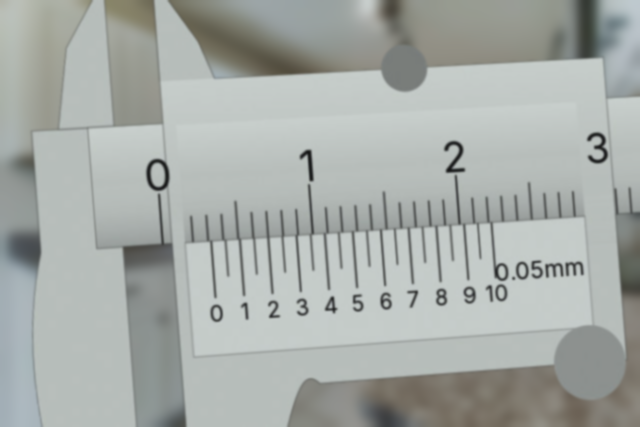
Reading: 3.2 mm
